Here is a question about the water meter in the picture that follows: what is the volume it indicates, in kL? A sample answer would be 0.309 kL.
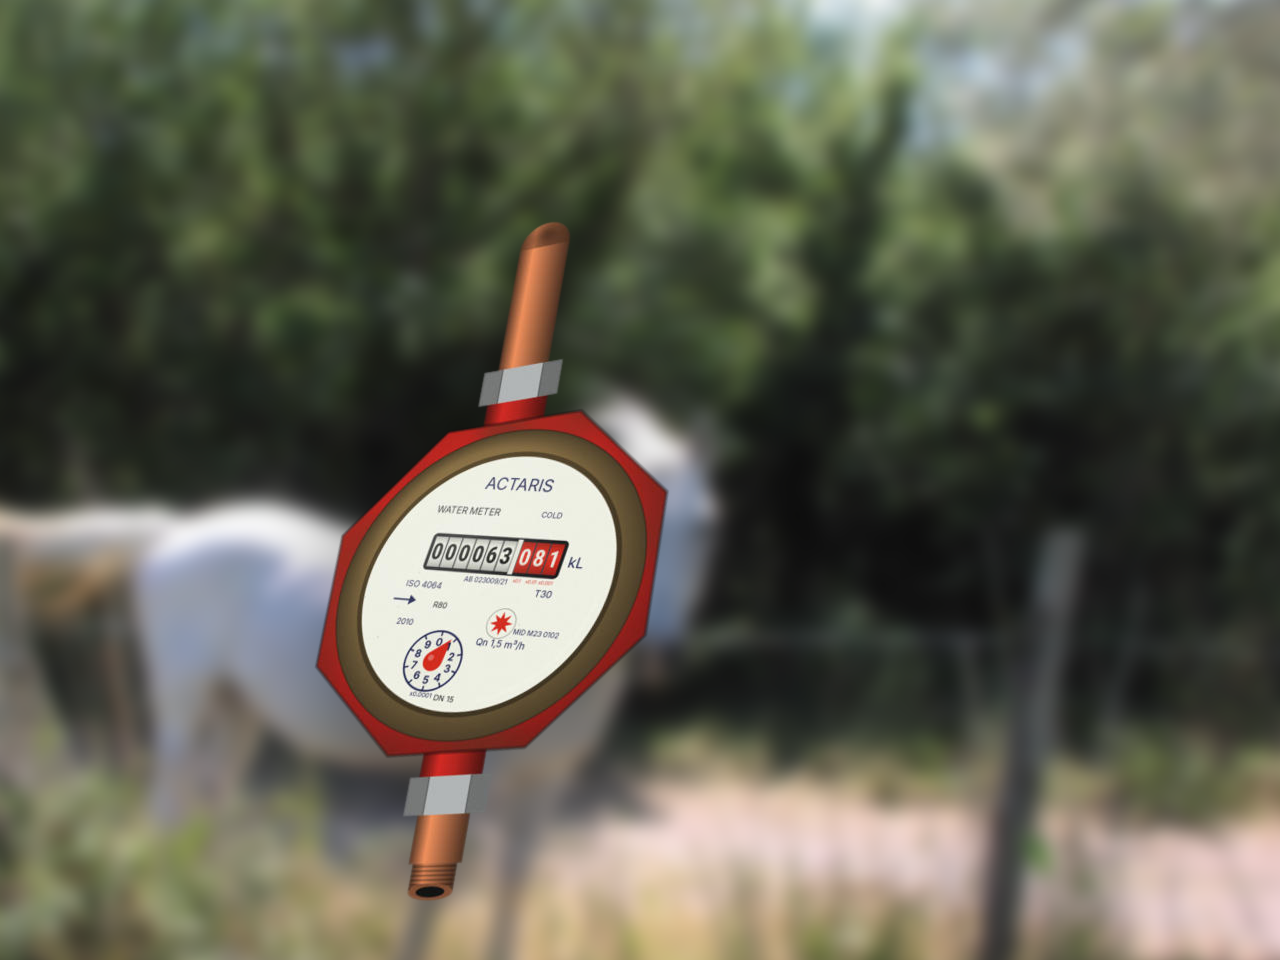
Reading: 63.0810 kL
